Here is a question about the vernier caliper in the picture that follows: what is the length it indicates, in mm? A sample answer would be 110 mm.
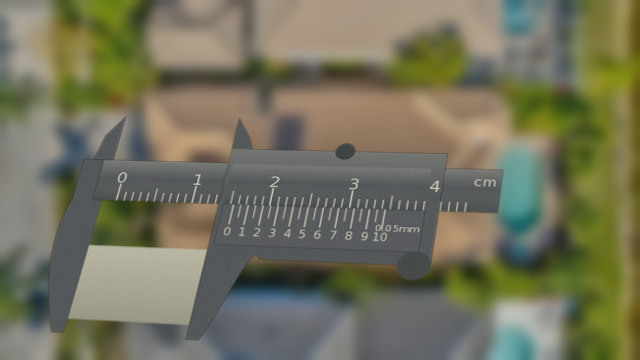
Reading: 15.4 mm
